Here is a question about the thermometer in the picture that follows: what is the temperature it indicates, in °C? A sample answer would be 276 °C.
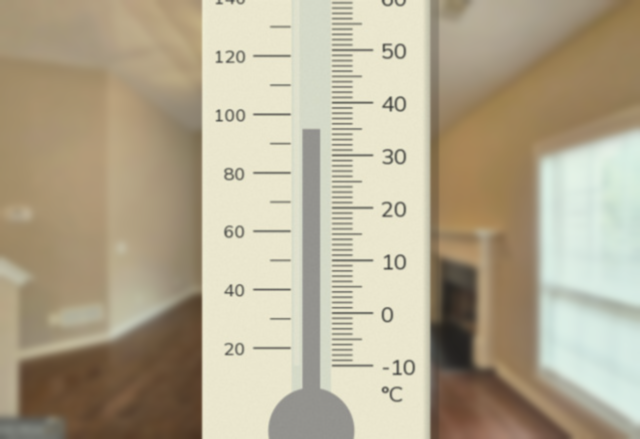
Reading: 35 °C
